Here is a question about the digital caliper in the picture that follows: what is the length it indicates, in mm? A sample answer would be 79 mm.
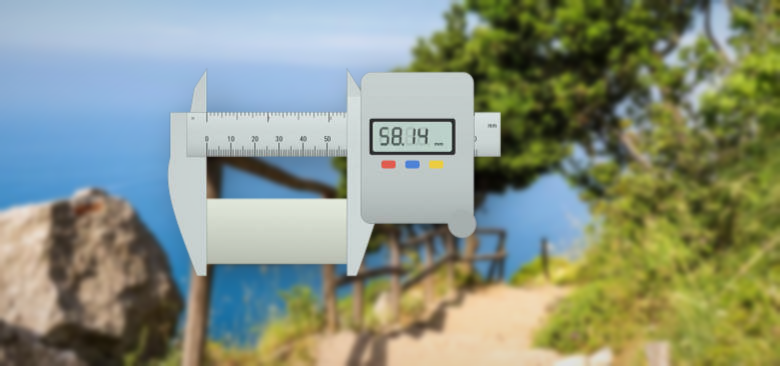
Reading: 58.14 mm
